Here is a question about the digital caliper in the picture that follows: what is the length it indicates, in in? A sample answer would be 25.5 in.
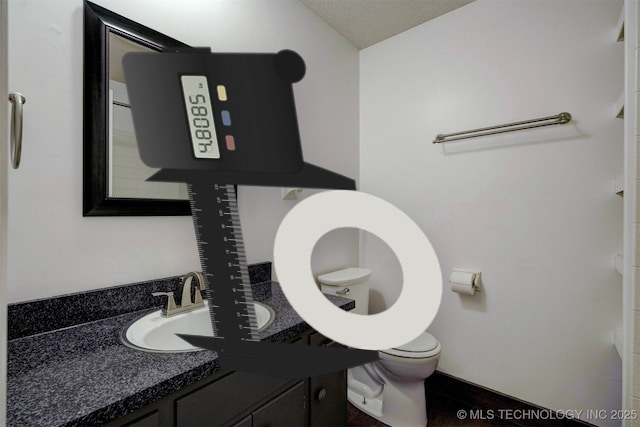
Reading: 4.8085 in
